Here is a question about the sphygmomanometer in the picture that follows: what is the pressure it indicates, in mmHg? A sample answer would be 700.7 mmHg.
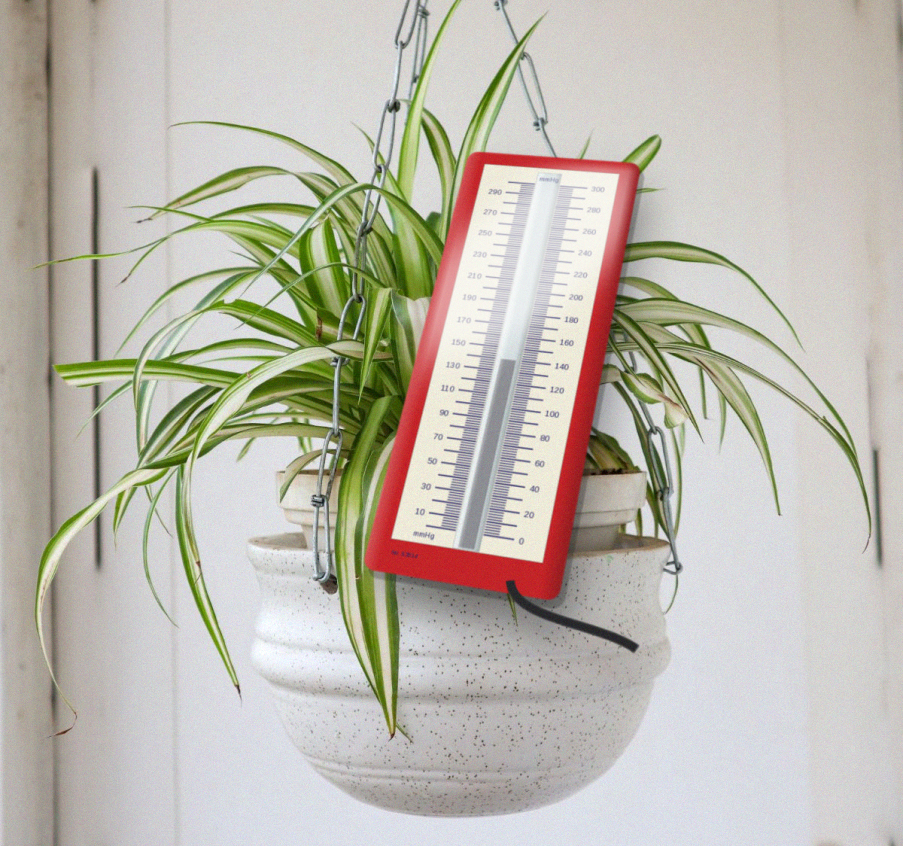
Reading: 140 mmHg
